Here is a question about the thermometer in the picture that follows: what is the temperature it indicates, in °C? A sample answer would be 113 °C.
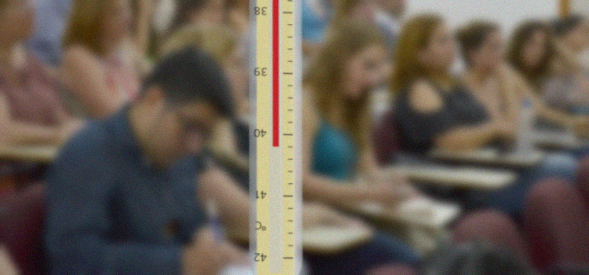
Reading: 40.2 °C
